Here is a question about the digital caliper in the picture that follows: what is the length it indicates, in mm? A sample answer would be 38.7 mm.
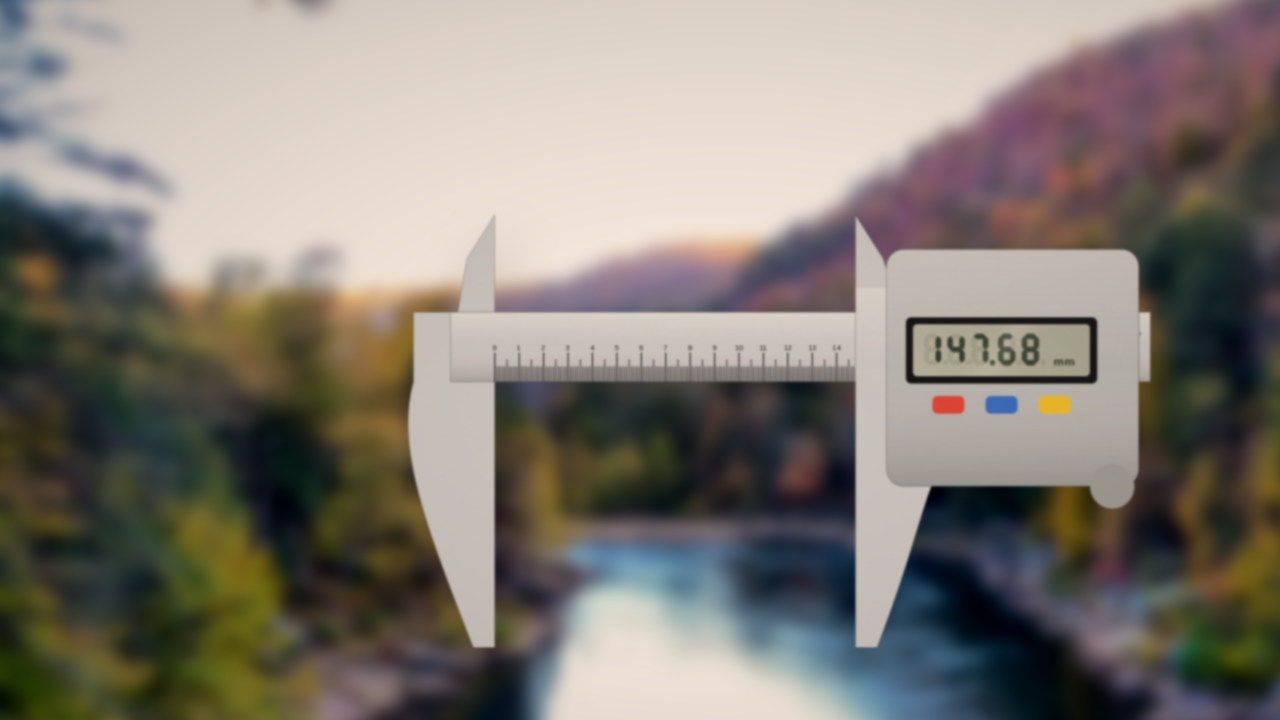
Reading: 147.68 mm
